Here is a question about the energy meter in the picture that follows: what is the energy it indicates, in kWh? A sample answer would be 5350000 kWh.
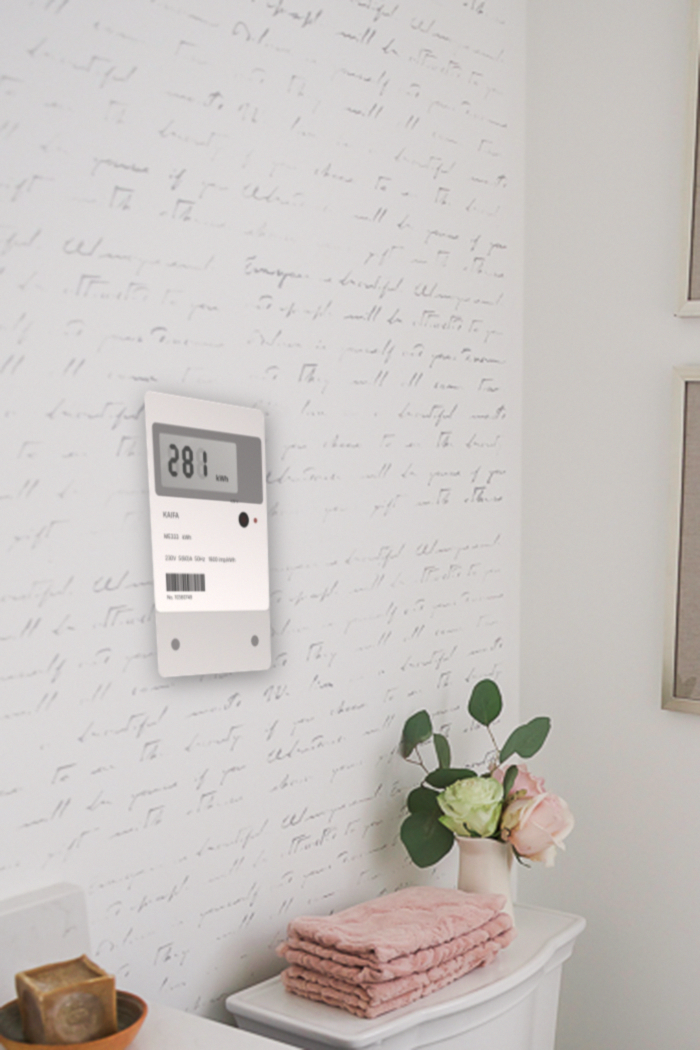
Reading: 281 kWh
